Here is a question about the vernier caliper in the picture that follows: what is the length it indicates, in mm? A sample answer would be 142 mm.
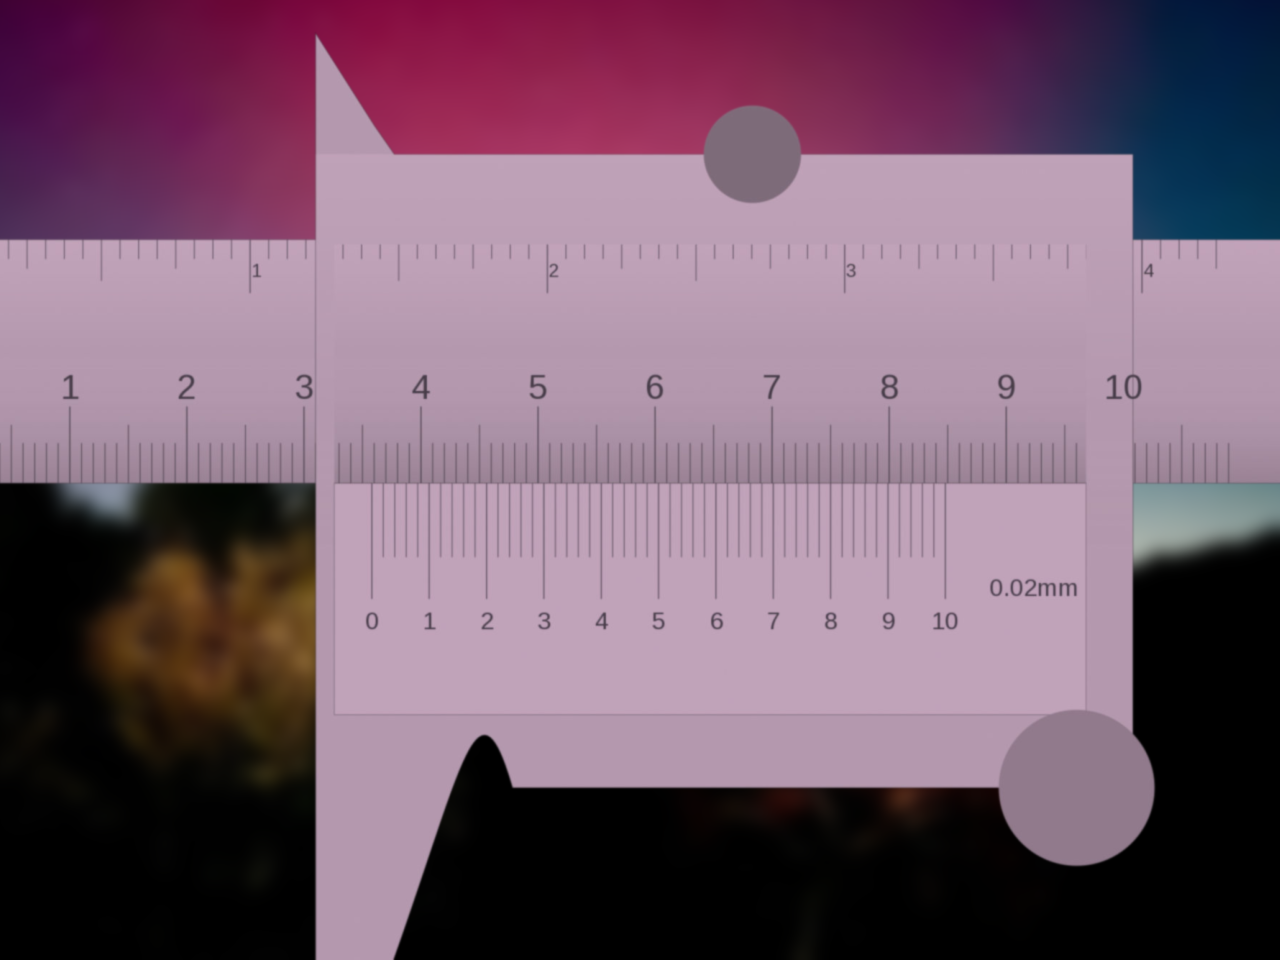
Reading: 35.8 mm
